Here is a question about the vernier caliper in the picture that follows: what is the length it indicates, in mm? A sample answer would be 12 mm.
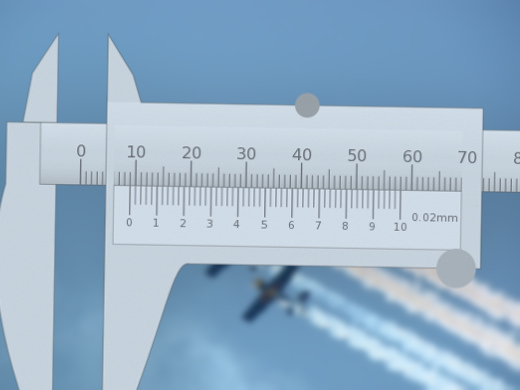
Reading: 9.0 mm
